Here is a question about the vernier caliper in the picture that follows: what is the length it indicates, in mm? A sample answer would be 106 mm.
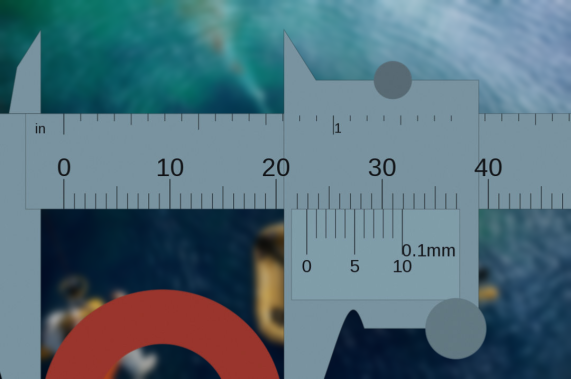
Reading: 22.9 mm
